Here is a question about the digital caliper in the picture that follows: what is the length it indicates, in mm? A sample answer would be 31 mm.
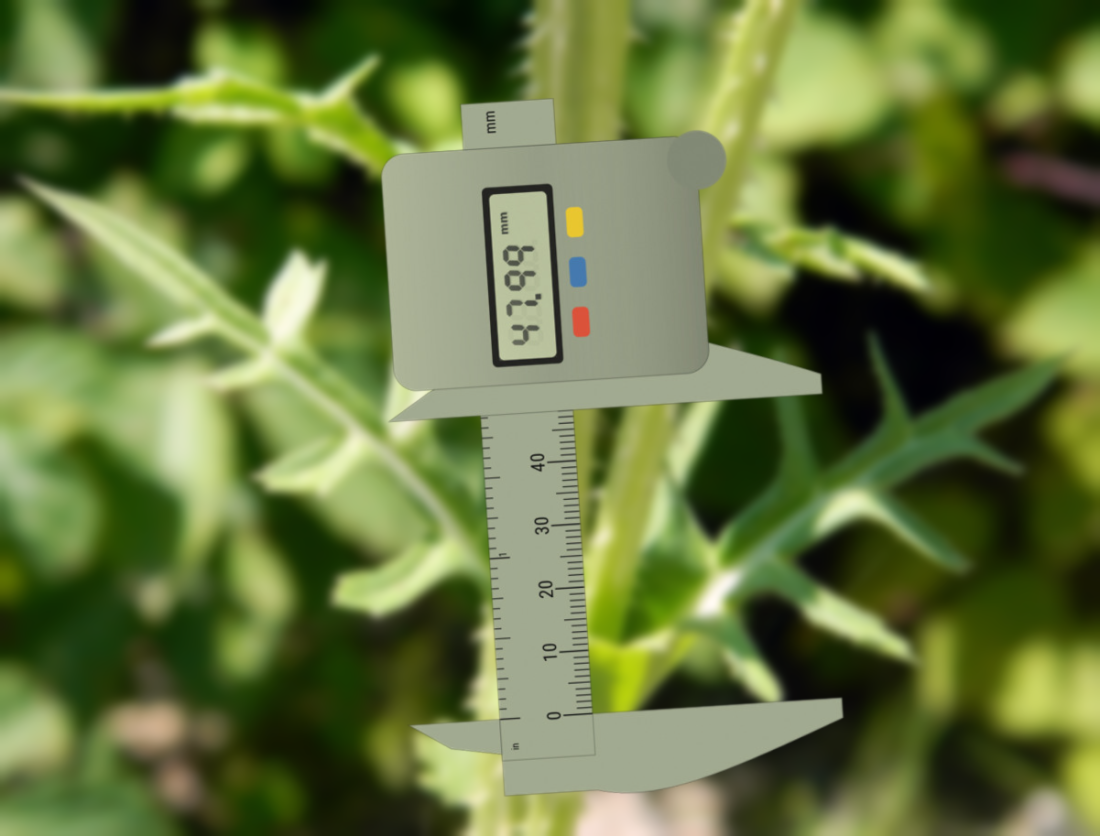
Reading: 47.99 mm
